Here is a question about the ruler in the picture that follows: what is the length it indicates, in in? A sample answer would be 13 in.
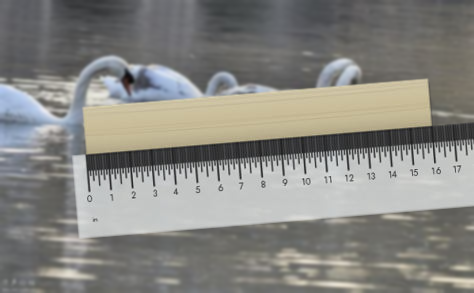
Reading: 16 in
